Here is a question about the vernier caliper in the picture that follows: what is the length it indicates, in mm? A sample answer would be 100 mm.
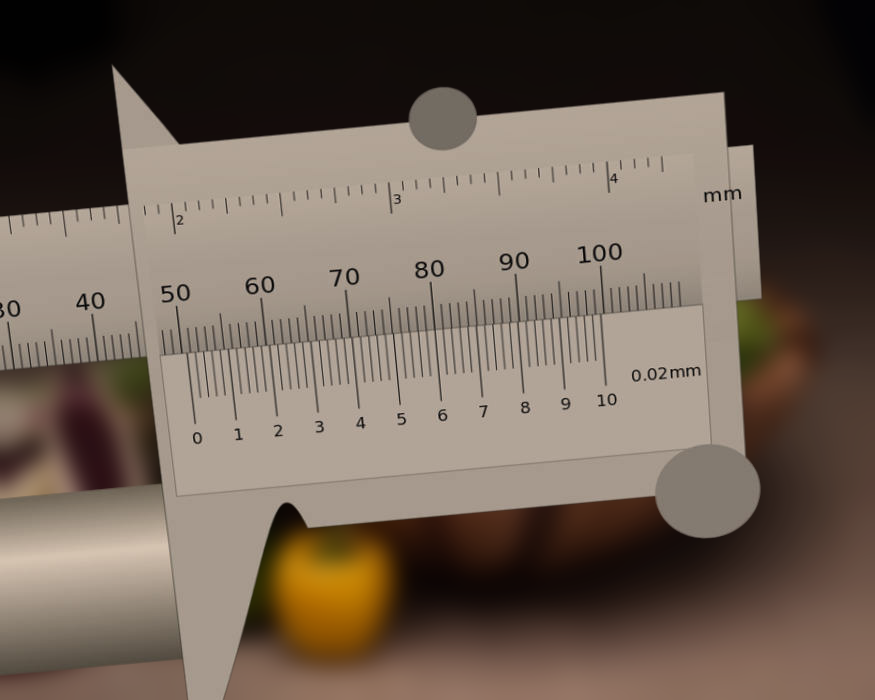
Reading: 50.6 mm
